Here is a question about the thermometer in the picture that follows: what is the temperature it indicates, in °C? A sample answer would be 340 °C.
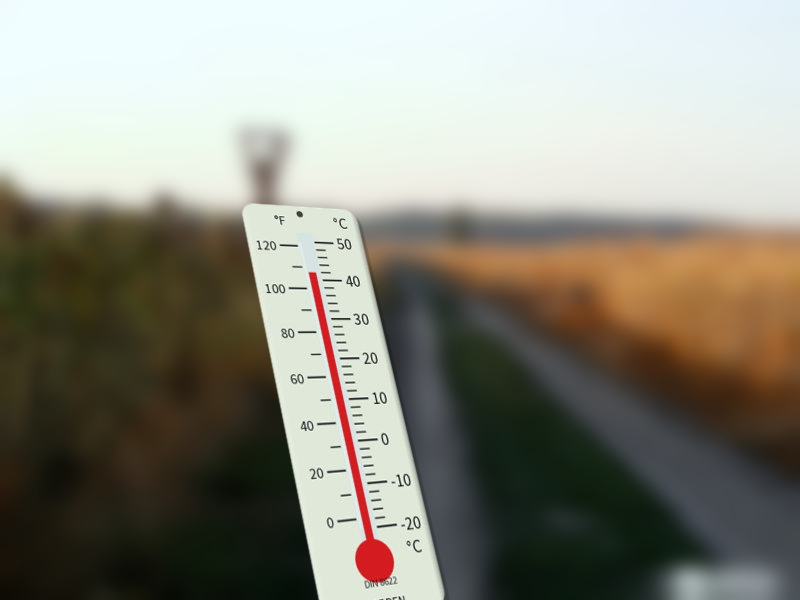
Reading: 42 °C
